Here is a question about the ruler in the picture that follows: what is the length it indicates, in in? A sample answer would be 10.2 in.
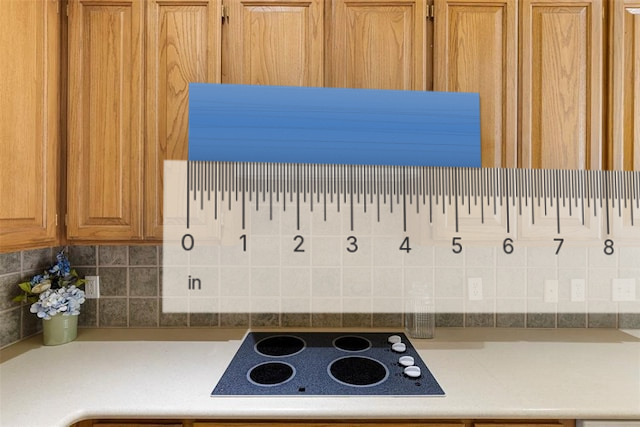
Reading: 5.5 in
